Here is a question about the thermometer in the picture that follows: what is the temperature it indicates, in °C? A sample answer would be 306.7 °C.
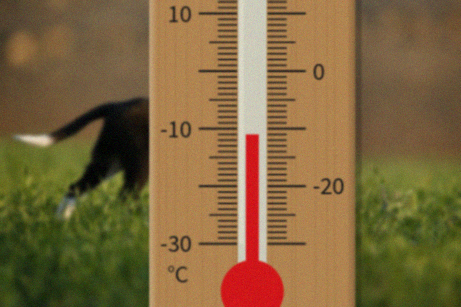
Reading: -11 °C
